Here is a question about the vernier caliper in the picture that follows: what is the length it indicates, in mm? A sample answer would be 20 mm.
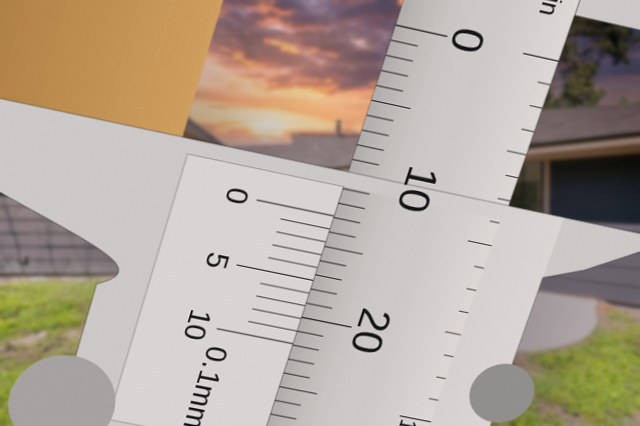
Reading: 12.9 mm
